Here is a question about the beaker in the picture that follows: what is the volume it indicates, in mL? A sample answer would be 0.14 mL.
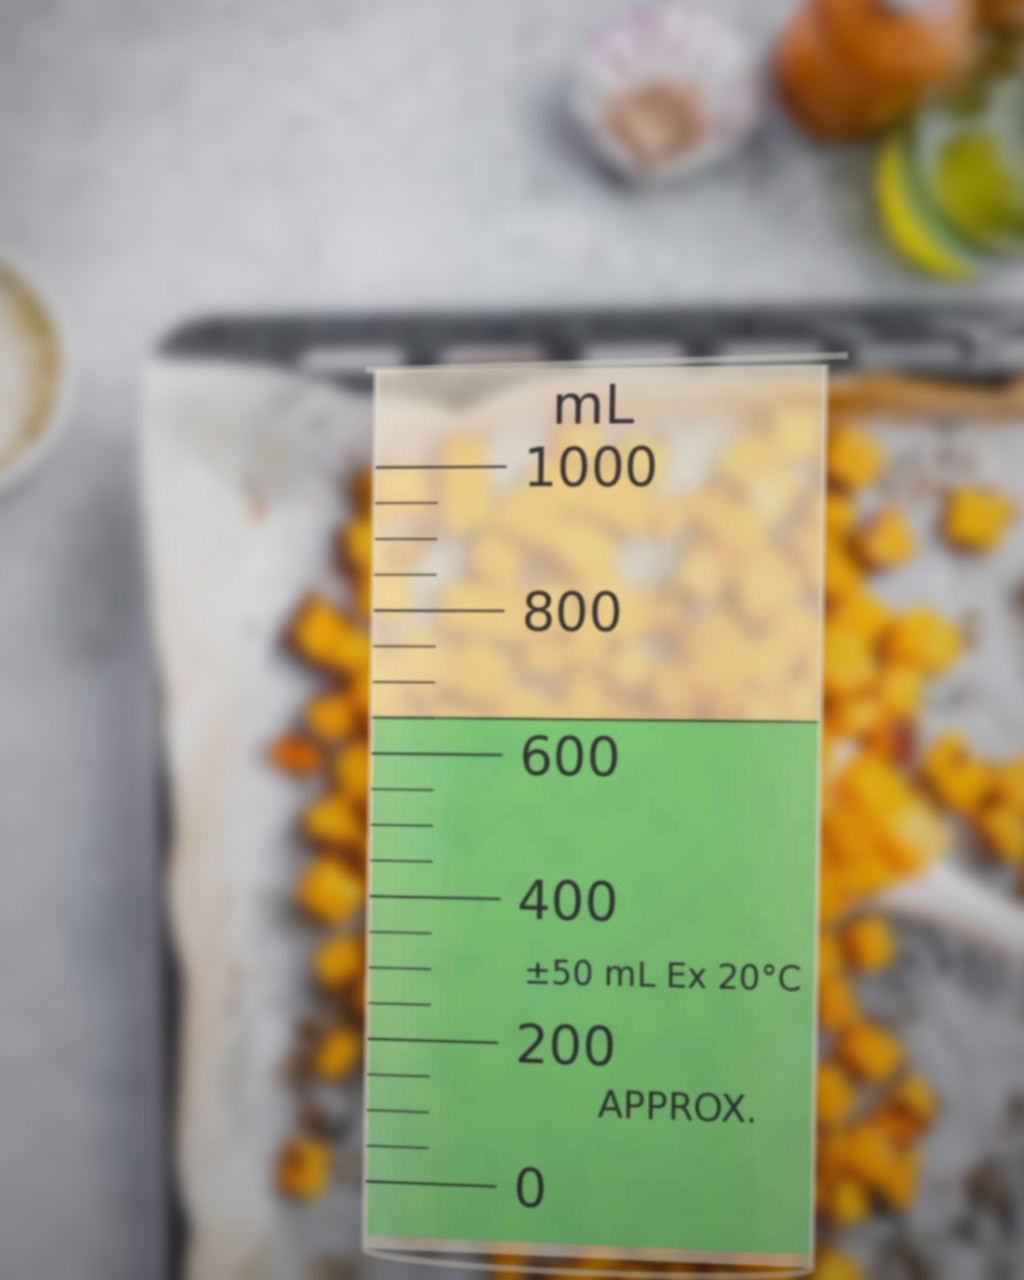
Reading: 650 mL
